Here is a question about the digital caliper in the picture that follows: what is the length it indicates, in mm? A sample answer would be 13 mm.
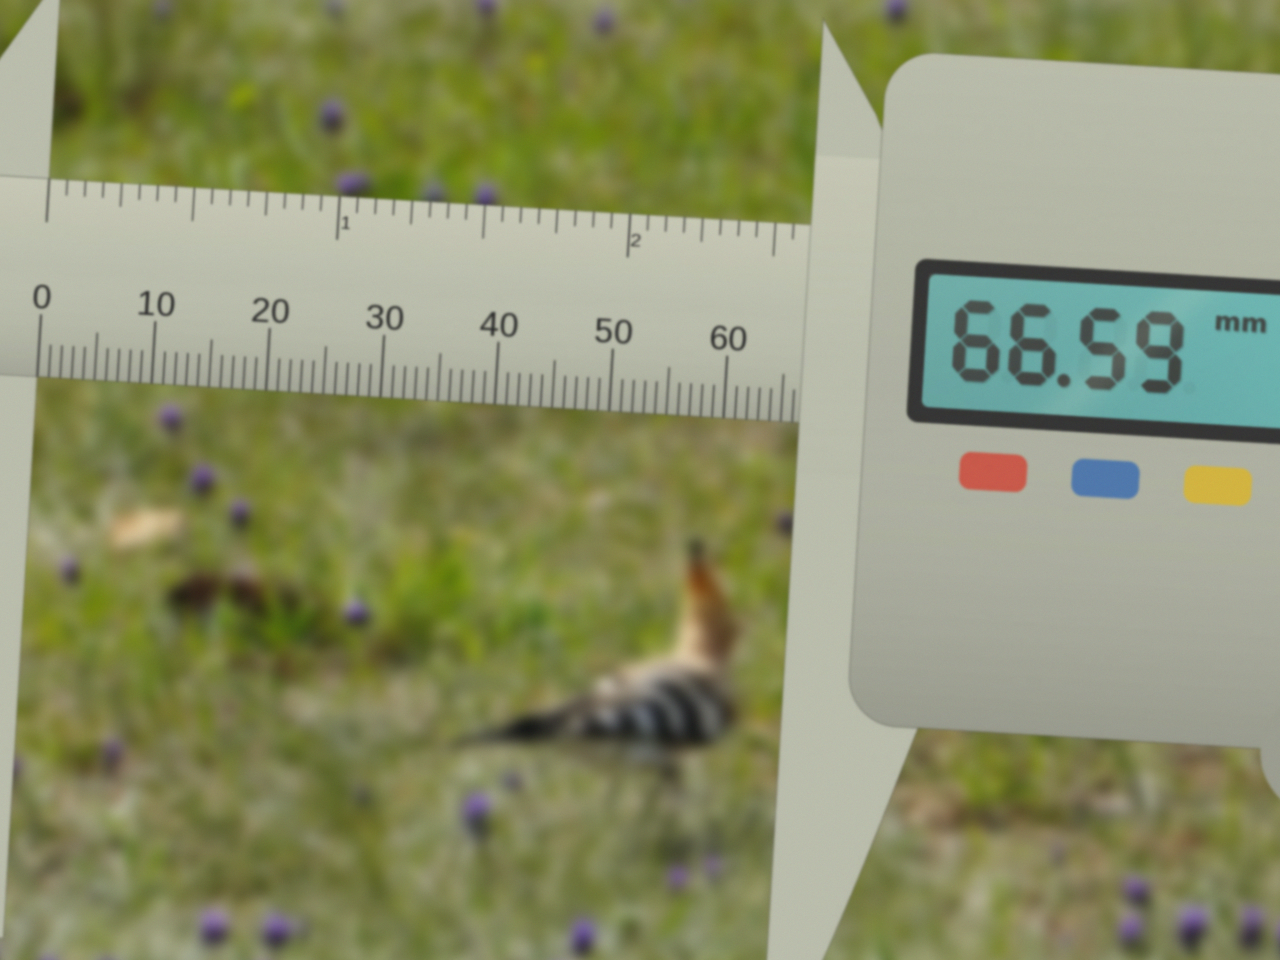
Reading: 66.59 mm
